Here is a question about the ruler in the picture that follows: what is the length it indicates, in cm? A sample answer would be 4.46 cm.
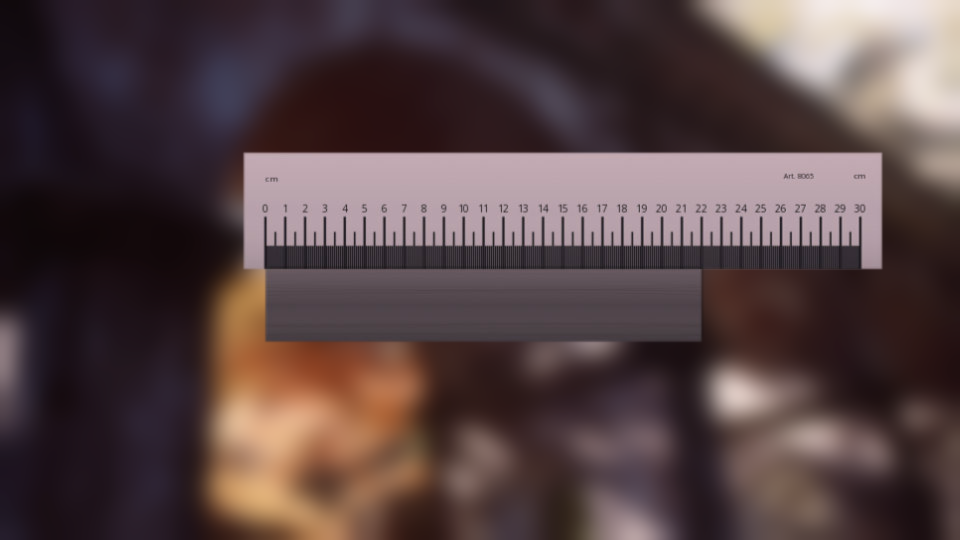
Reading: 22 cm
